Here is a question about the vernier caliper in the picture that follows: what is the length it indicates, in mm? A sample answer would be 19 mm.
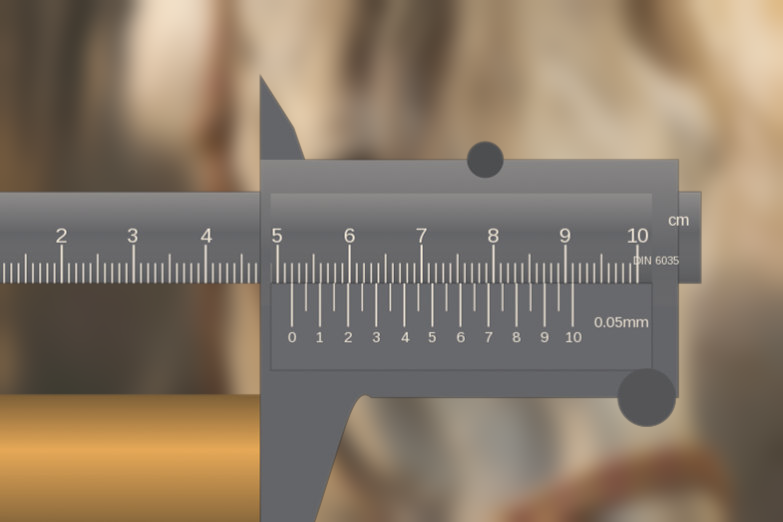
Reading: 52.0 mm
